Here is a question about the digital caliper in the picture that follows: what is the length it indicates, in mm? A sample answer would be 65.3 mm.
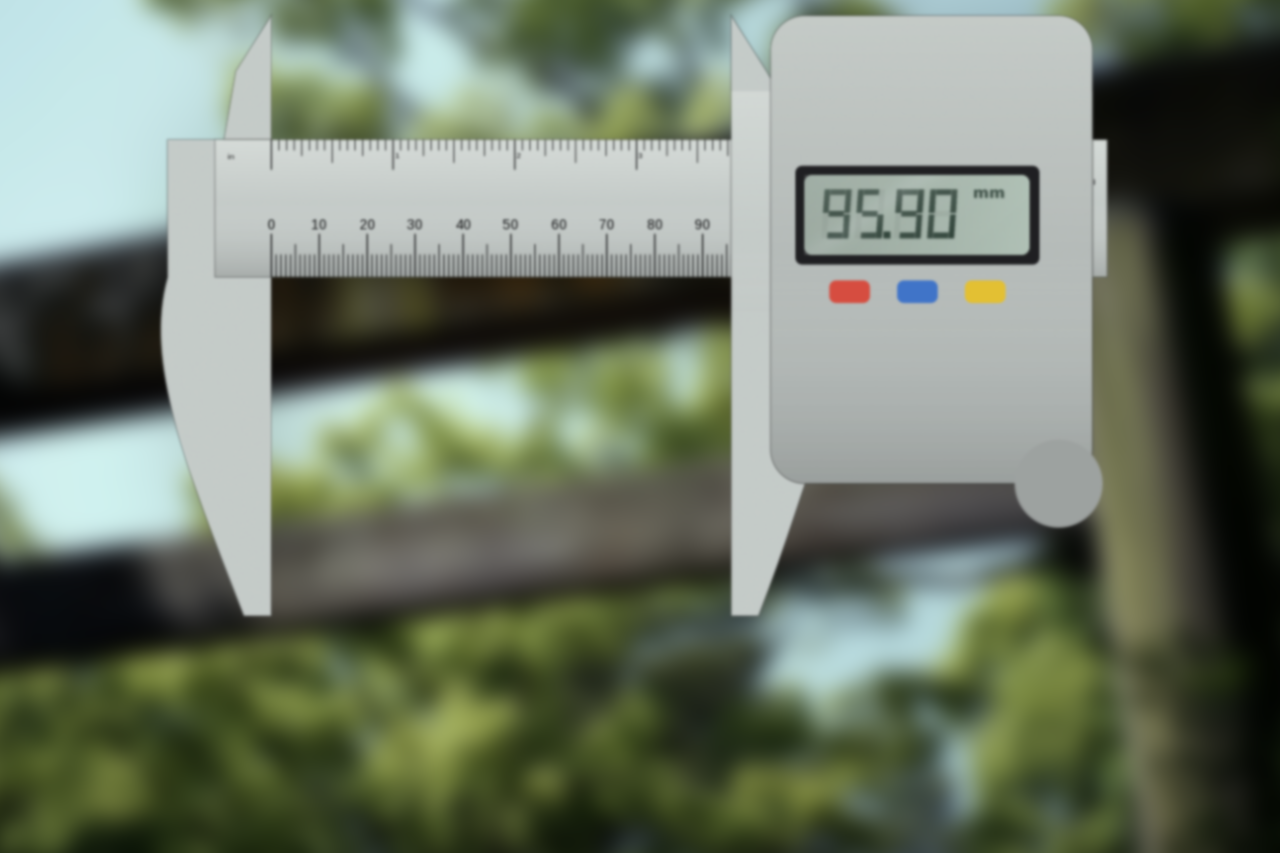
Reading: 95.90 mm
